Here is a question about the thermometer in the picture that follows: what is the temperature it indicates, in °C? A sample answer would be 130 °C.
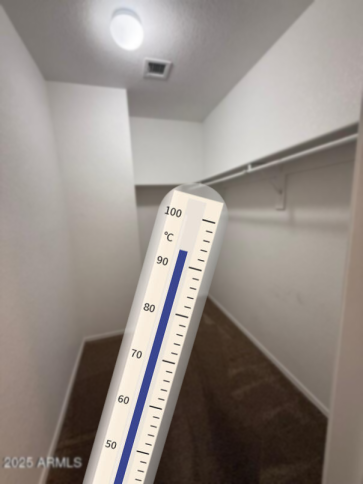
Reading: 93 °C
